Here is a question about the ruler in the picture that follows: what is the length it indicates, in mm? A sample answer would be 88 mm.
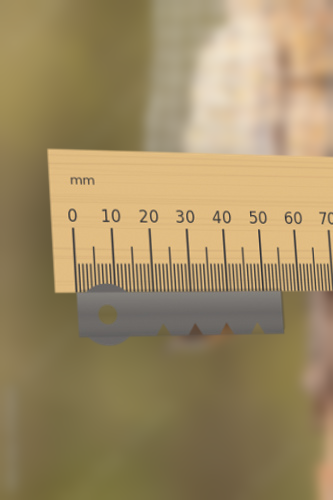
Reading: 55 mm
